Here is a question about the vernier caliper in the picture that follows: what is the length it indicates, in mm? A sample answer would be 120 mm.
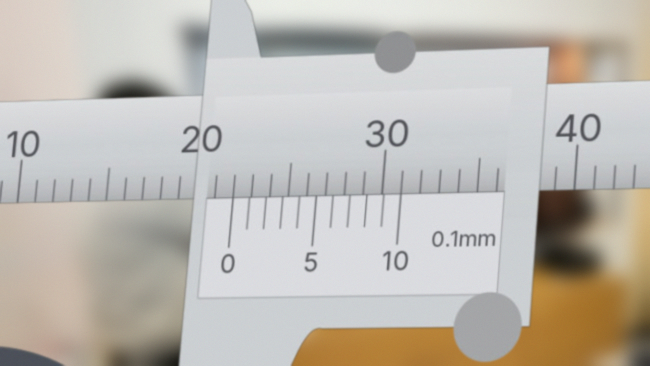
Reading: 22.0 mm
